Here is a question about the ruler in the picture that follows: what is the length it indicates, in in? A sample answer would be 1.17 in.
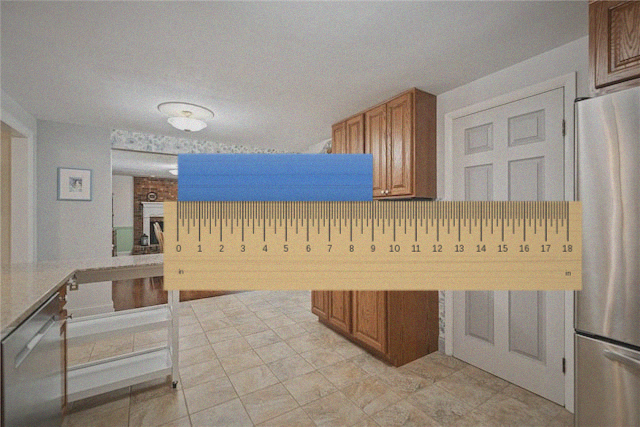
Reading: 9 in
